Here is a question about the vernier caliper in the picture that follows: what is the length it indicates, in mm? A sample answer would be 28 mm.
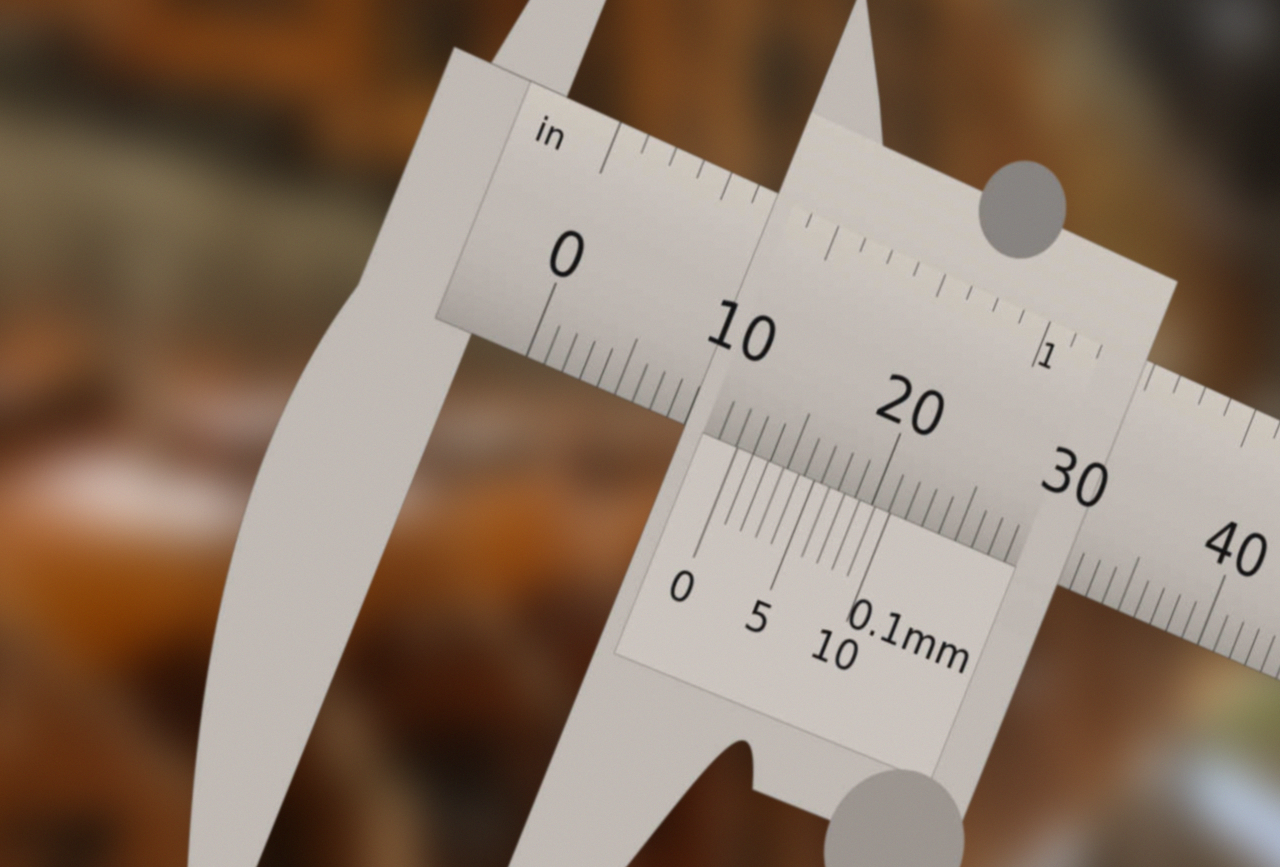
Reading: 12.1 mm
